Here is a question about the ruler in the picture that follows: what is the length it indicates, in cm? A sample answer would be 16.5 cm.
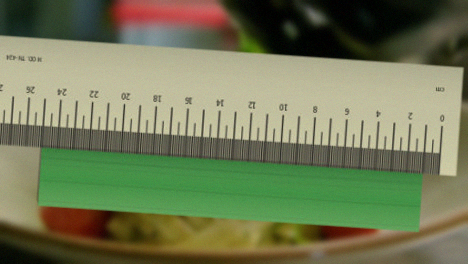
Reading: 24 cm
